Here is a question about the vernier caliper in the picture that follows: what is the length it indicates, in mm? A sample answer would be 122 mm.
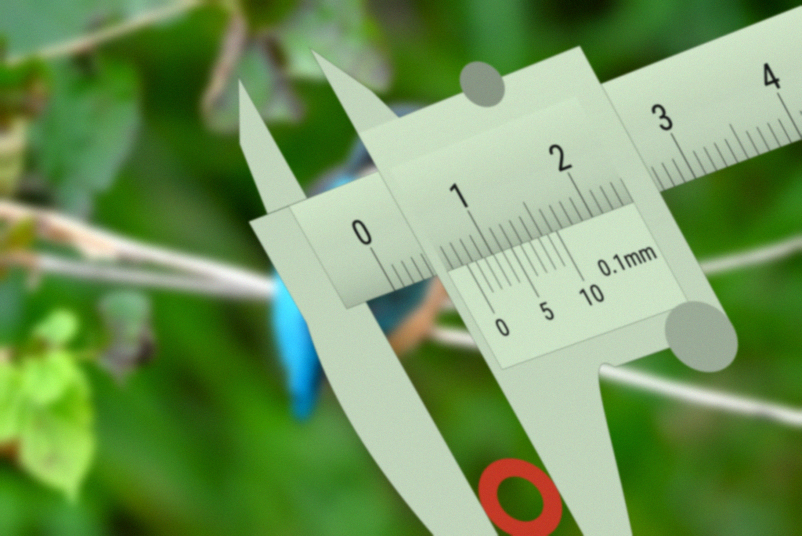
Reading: 7.4 mm
